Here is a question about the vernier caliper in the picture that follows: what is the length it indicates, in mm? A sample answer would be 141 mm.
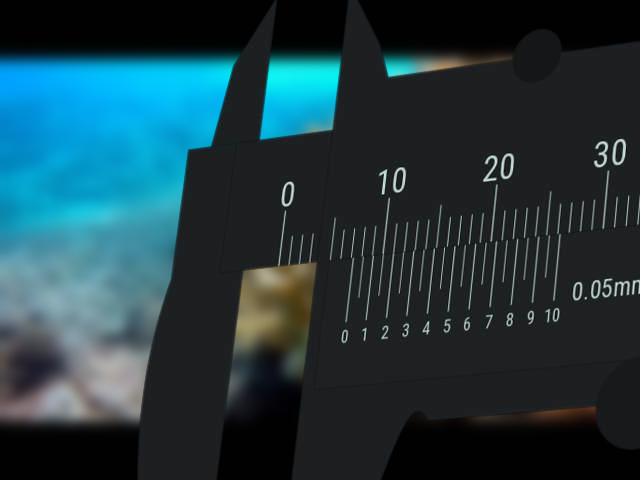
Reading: 7.2 mm
